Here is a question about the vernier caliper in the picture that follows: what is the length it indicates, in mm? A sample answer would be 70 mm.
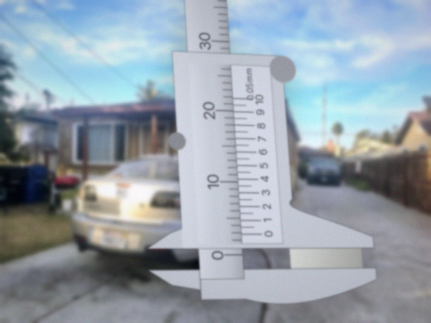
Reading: 2.8 mm
